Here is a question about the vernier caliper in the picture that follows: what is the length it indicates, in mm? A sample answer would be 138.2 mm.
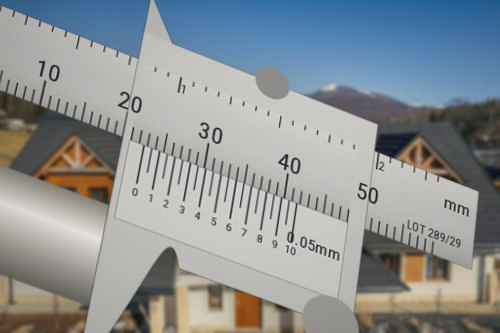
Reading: 22.6 mm
